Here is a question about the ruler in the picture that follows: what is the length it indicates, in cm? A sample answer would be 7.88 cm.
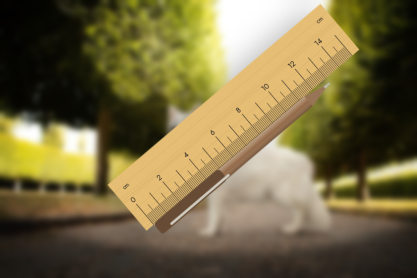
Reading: 13 cm
